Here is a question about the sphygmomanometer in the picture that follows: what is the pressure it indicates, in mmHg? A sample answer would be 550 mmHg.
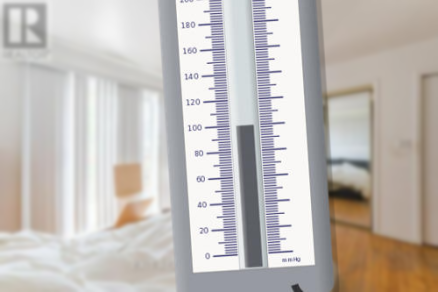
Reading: 100 mmHg
